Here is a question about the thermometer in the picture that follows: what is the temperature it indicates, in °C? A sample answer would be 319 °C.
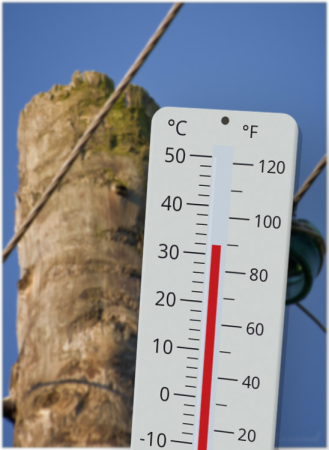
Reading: 32 °C
